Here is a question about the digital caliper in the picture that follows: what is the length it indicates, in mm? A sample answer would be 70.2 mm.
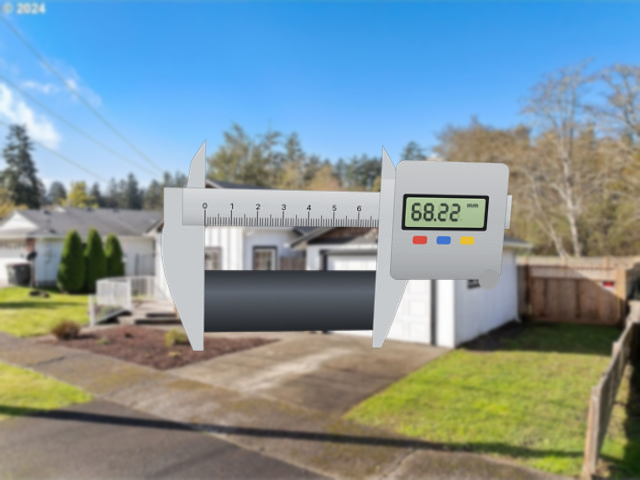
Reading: 68.22 mm
